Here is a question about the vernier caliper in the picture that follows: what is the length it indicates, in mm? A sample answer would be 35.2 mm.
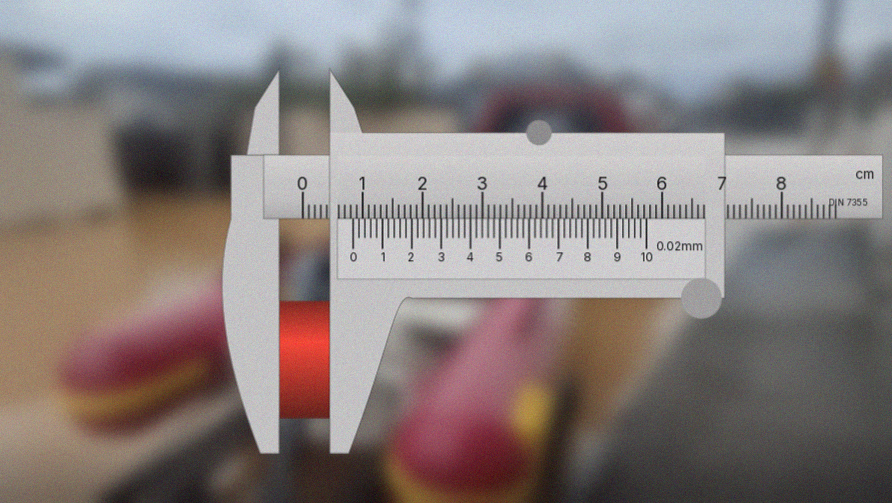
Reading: 8.4 mm
